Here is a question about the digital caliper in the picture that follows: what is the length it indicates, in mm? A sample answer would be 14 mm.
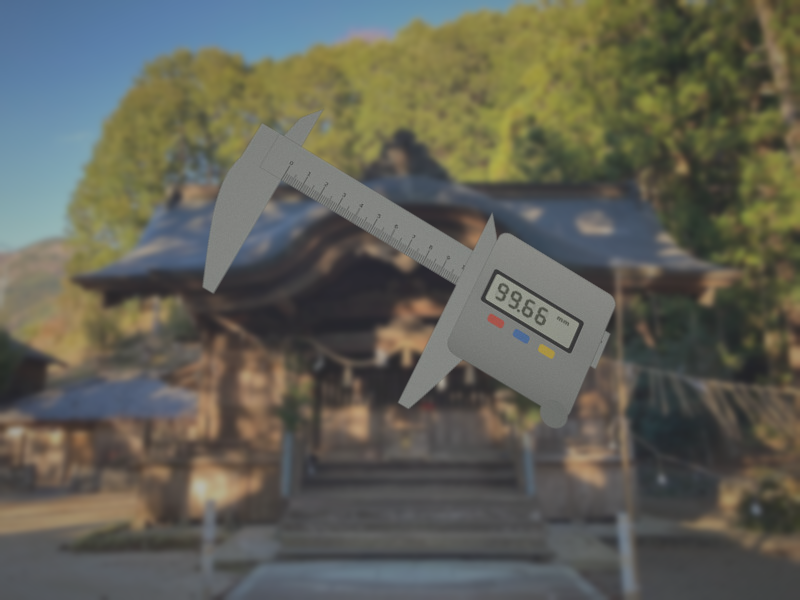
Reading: 99.66 mm
